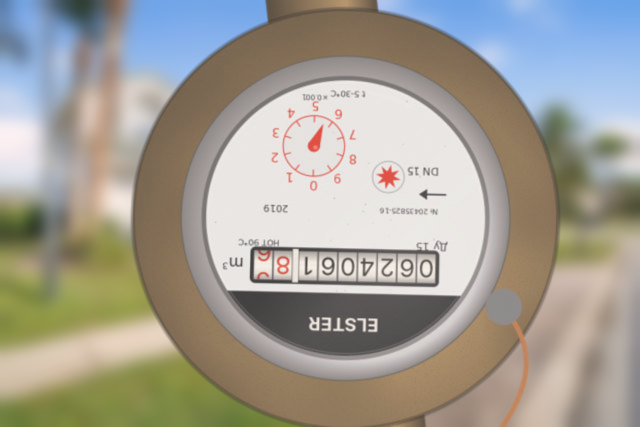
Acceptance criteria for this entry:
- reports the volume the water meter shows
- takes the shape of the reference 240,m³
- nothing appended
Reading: 624061.855,m³
